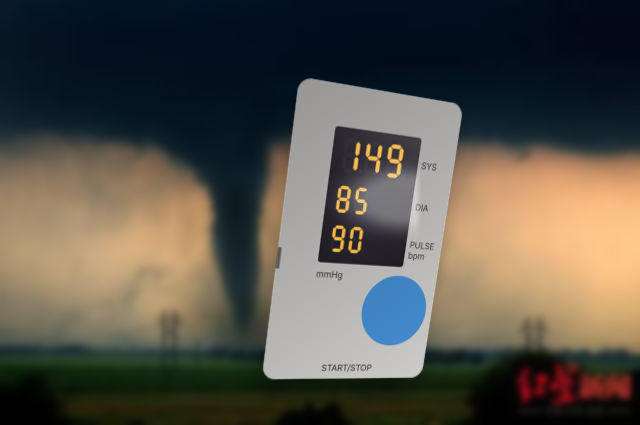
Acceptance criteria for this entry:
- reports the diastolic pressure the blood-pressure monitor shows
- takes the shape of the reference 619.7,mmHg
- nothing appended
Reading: 85,mmHg
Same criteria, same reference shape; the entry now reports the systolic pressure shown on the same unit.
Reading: 149,mmHg
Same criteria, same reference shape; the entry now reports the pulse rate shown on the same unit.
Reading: 90,bpm
